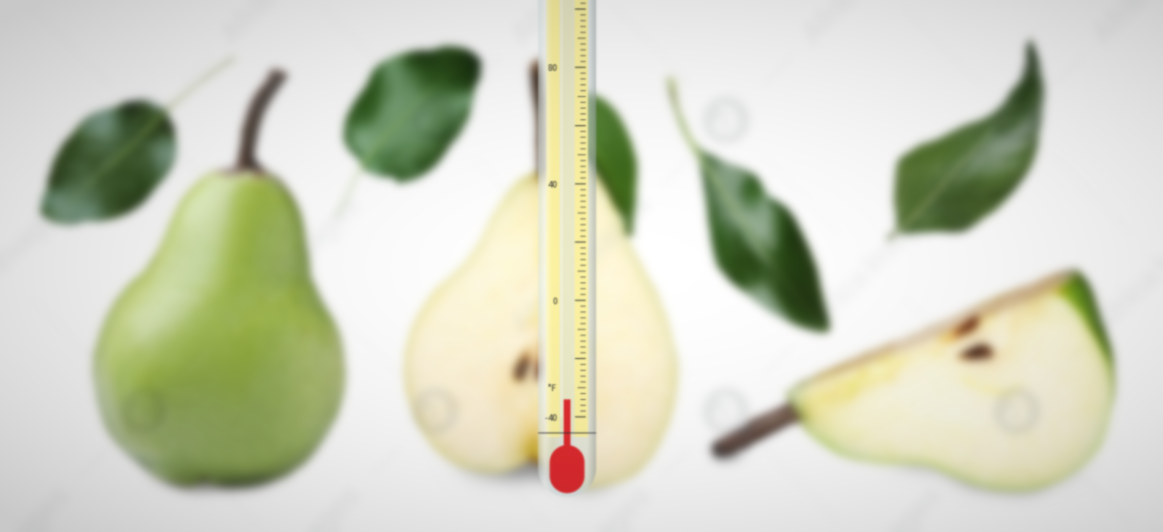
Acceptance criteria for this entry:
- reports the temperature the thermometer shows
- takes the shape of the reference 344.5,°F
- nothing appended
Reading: -34,°F
